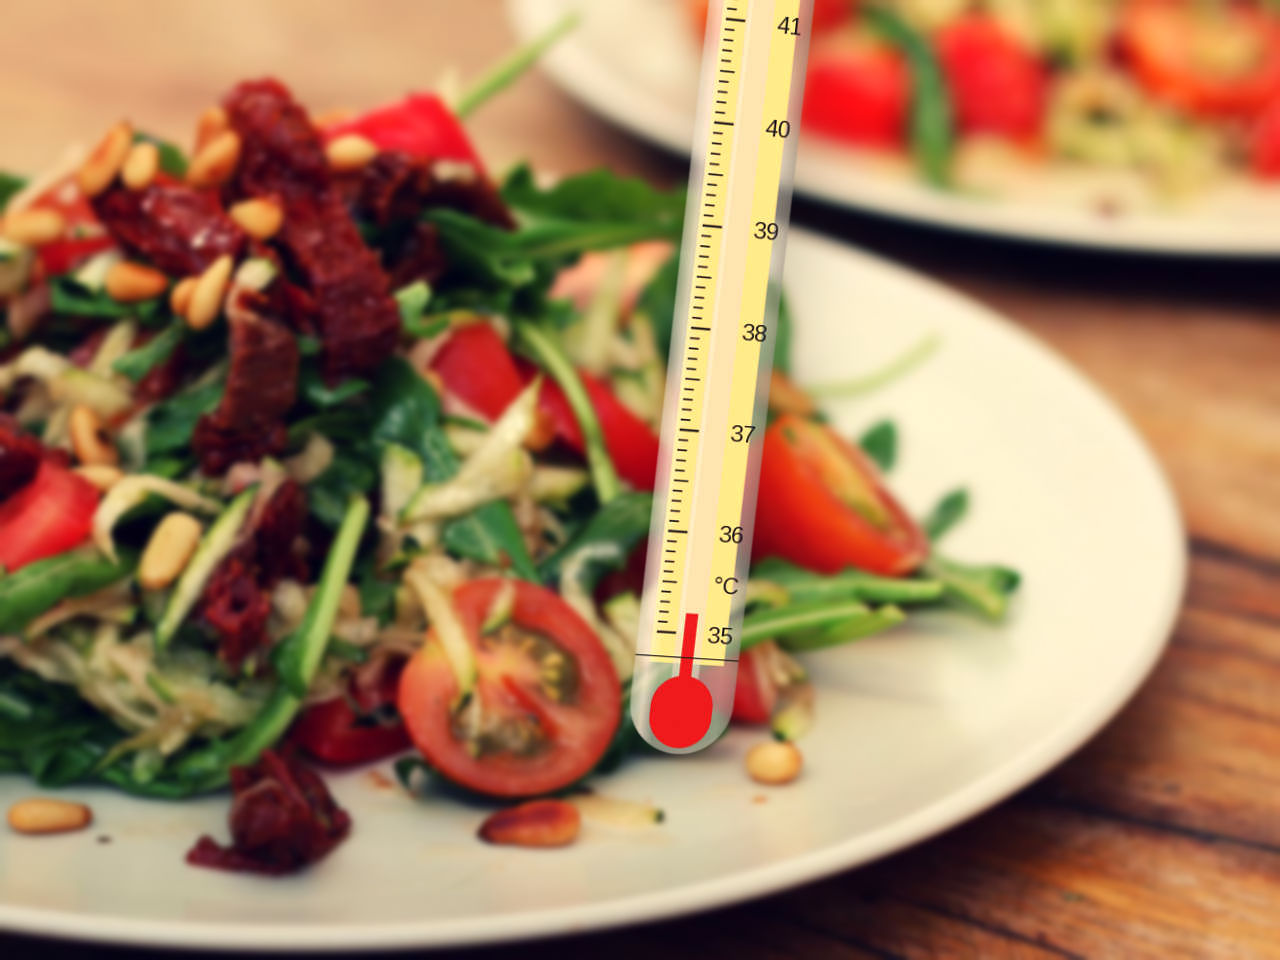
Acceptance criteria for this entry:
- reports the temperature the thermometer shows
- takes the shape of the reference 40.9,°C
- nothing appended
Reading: 35.2,°C
